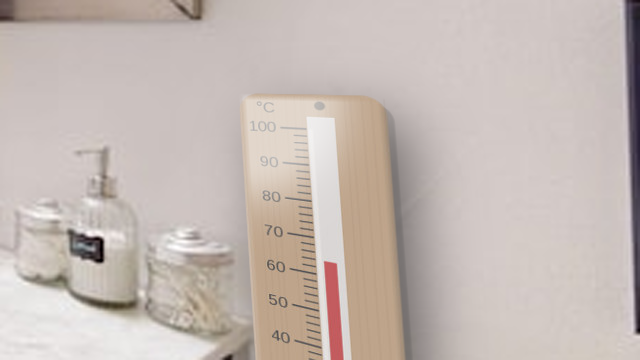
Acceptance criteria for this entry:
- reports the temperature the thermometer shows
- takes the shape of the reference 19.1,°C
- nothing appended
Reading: 64,°C
